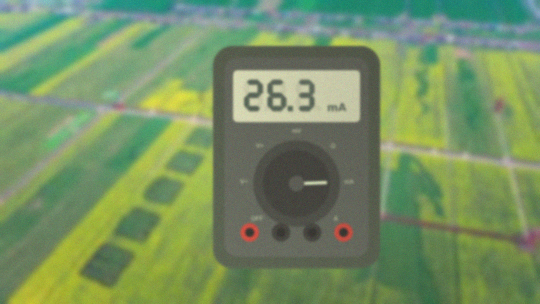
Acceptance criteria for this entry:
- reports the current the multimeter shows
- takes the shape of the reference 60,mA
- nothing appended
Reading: 26.3,mA
